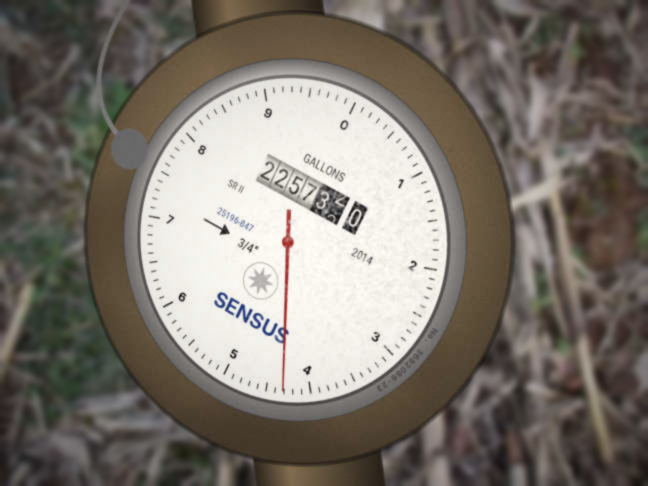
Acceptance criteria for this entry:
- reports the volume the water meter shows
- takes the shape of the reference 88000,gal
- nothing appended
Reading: 2257324.3,gal
